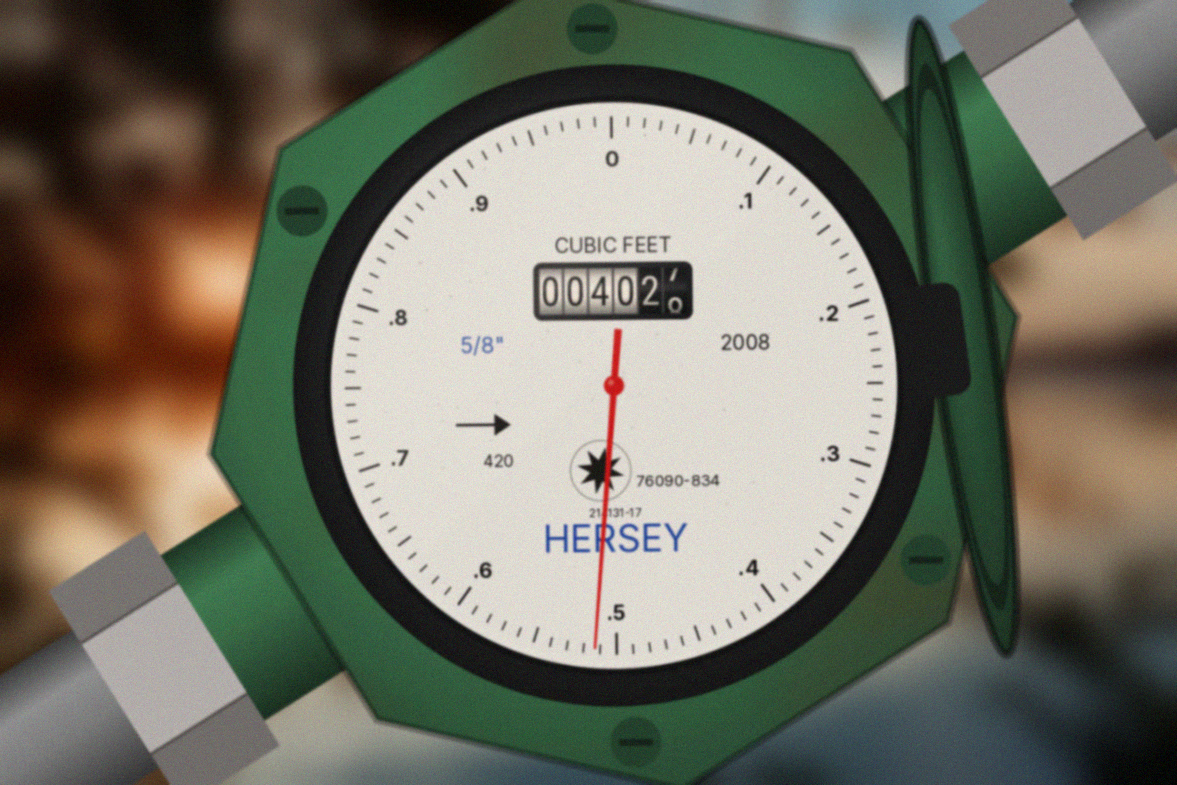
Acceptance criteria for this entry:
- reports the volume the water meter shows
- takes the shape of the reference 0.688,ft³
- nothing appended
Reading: 4027.51,ft³
